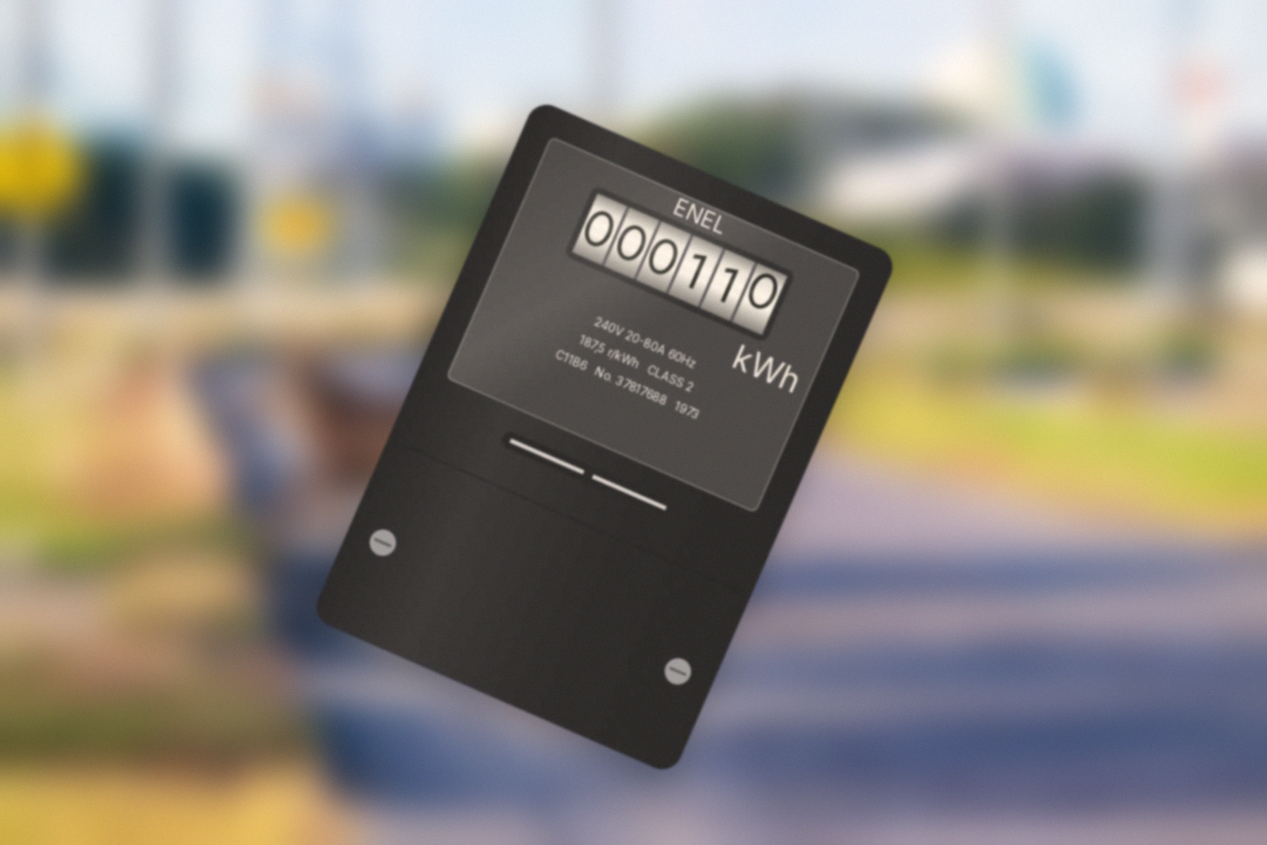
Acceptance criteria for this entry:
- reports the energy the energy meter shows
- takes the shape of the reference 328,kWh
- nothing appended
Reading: 110,kWh
